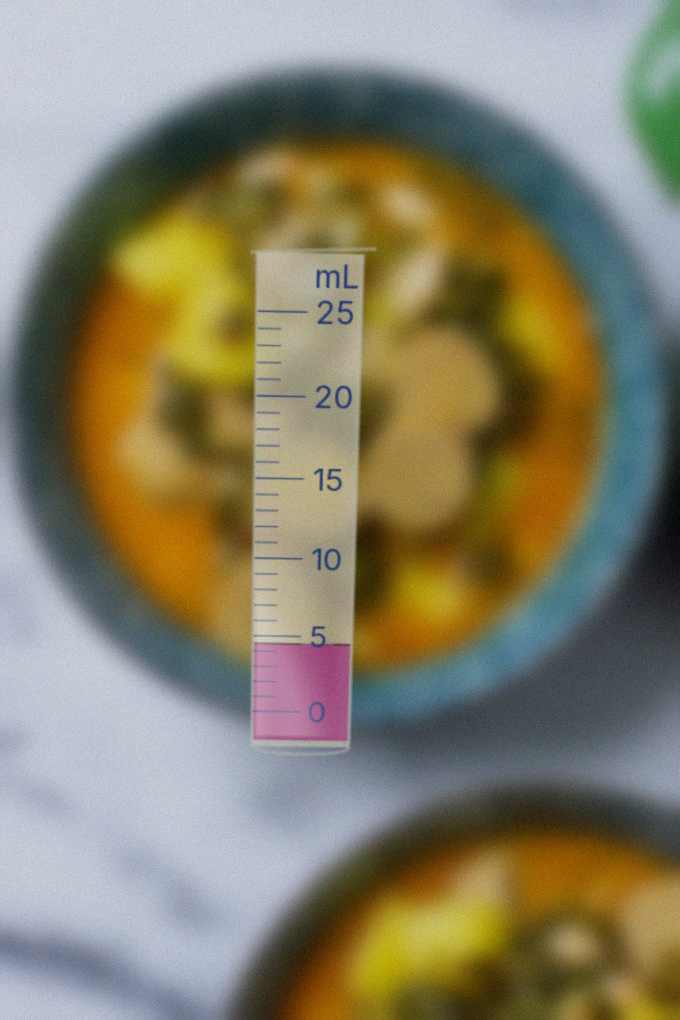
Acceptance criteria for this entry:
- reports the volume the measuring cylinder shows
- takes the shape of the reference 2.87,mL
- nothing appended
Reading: 4.5,mL
